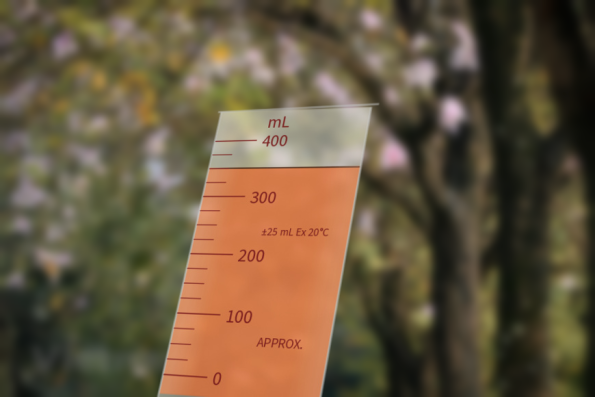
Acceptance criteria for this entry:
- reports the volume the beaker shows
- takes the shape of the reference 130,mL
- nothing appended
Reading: 350,mL
